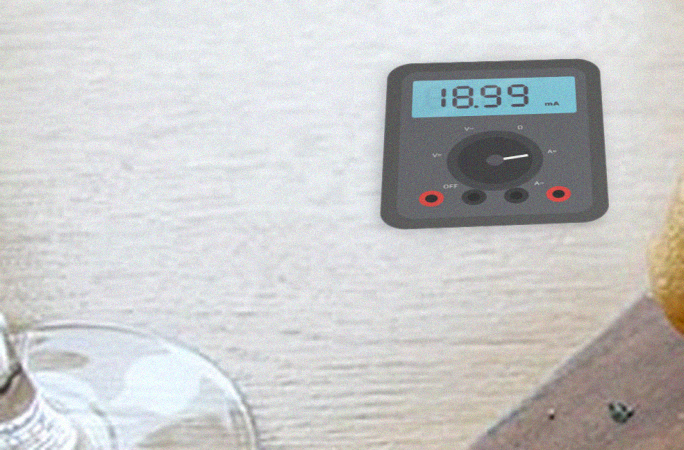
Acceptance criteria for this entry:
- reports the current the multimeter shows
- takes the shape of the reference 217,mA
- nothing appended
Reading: 18.99,mA
